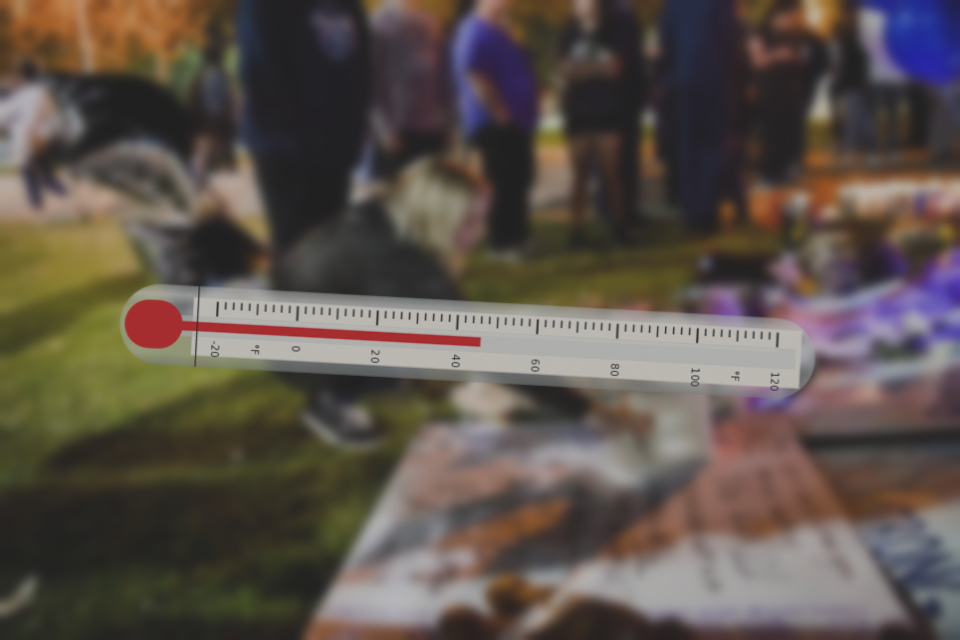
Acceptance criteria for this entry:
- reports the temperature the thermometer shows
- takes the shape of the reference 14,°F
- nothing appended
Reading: 46,°F
